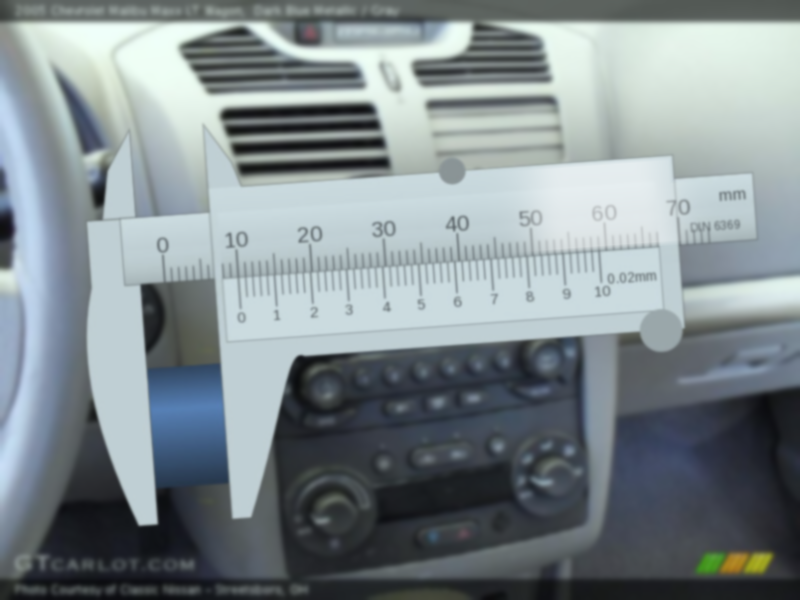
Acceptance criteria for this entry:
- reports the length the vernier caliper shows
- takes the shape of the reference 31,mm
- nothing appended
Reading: 10.0,mm
